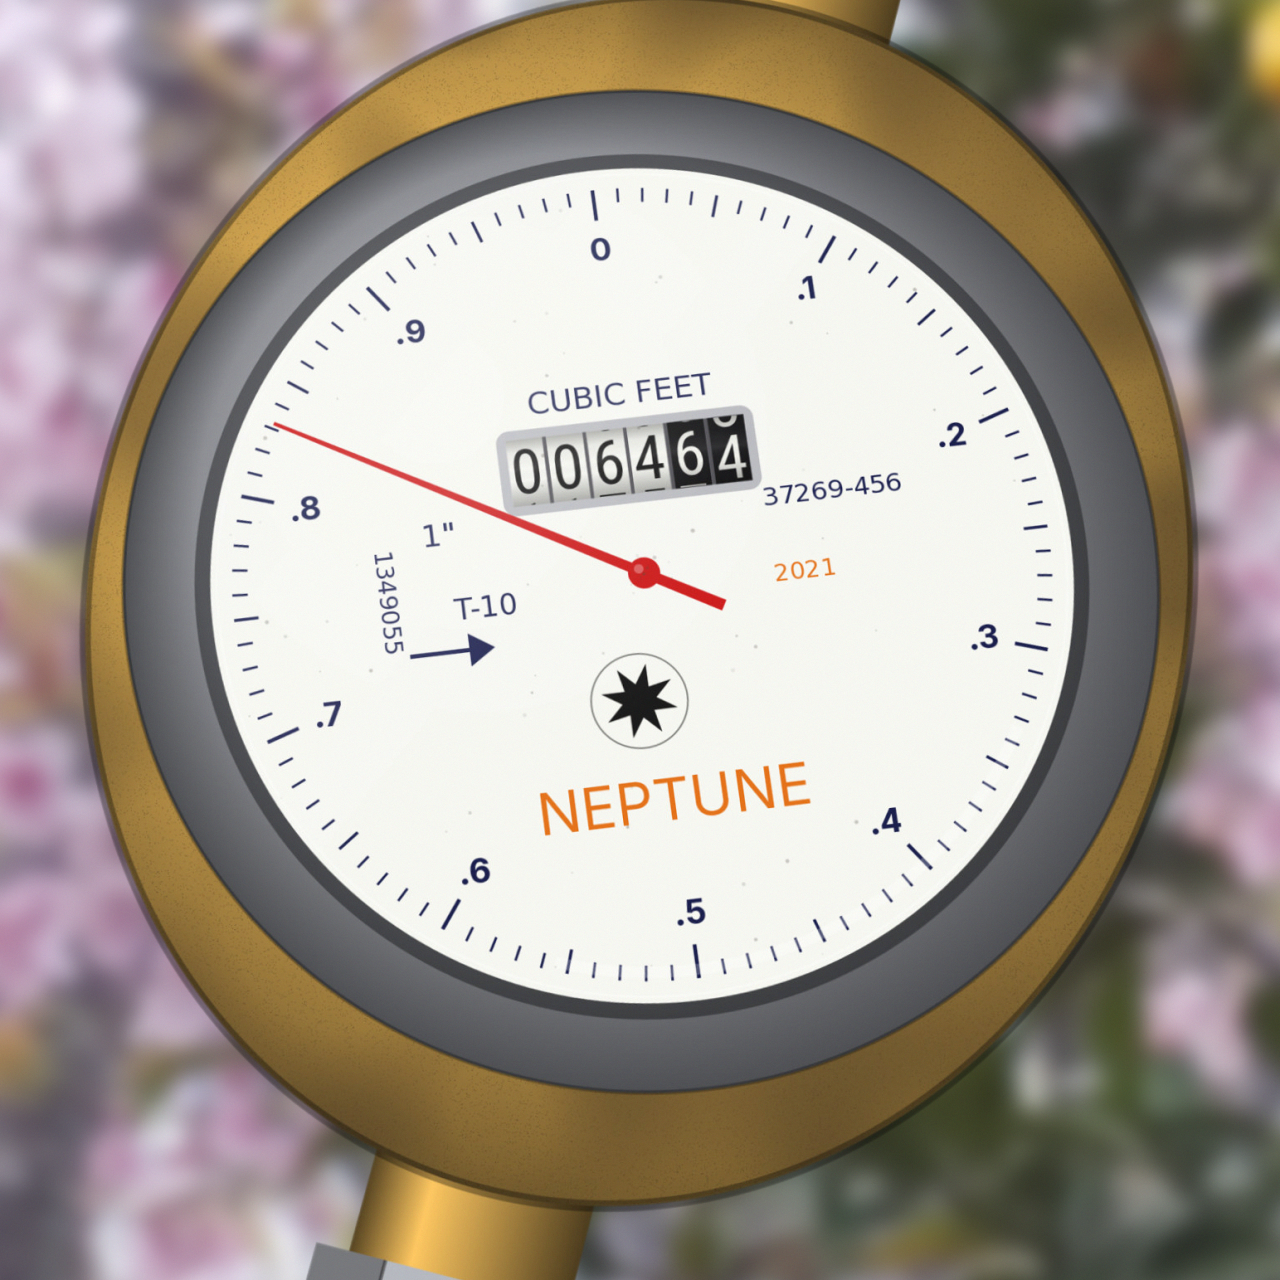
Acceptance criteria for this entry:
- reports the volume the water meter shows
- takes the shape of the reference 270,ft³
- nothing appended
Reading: 6463.83,ft³
